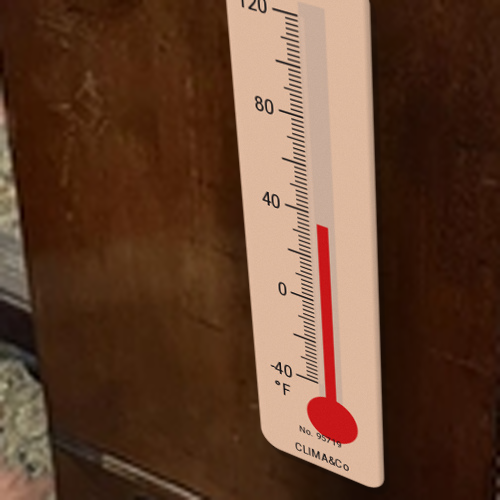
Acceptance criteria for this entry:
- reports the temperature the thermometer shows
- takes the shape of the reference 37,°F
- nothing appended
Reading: 36,°F
